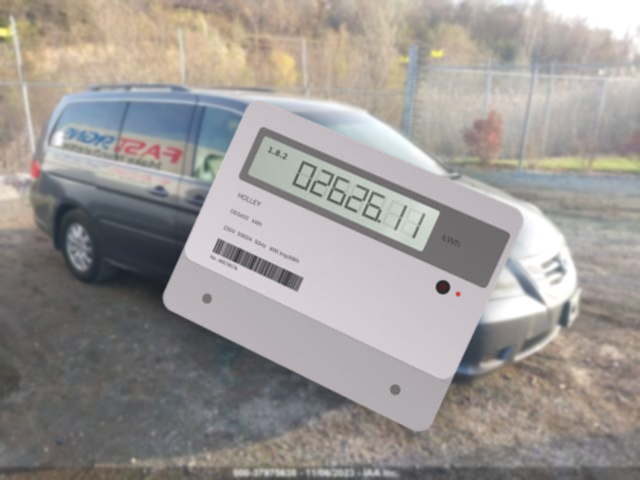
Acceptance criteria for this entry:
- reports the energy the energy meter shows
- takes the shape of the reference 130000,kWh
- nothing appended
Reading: 2626.11,kWh
